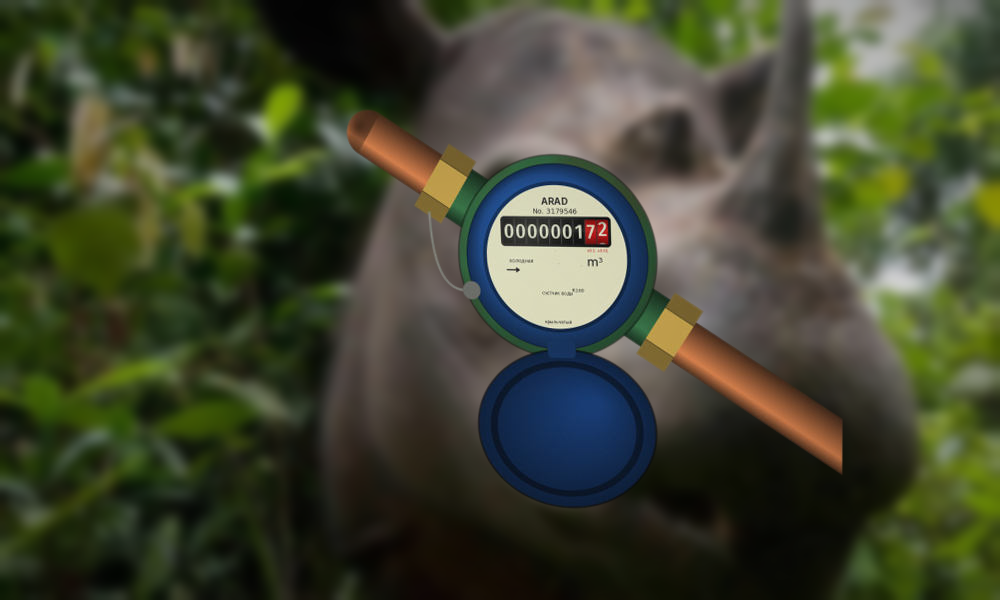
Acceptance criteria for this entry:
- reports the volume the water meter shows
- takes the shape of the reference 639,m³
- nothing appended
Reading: 1.72,m³
